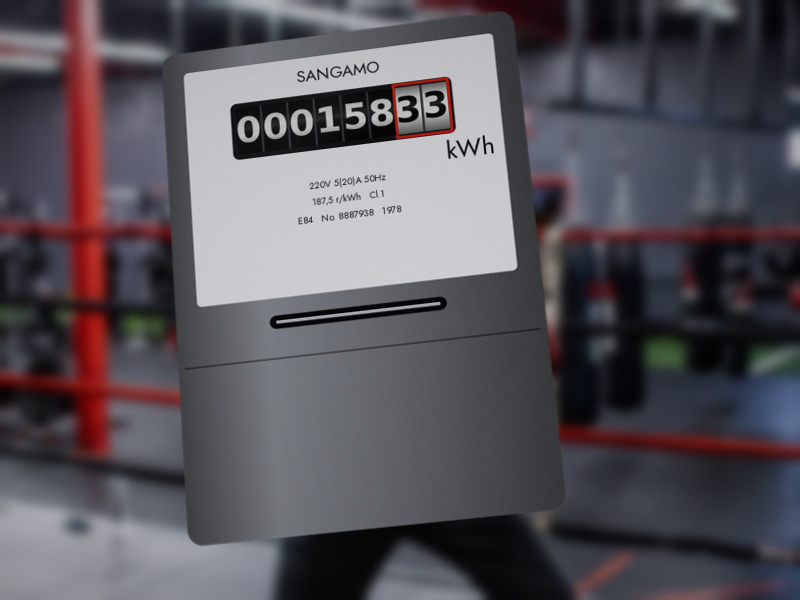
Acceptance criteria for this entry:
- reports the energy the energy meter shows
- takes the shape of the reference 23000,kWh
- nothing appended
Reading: 158.33,kWh
